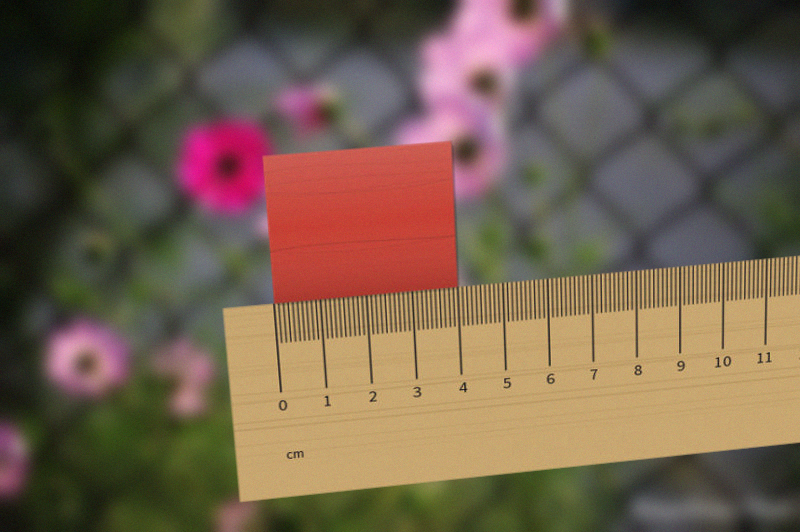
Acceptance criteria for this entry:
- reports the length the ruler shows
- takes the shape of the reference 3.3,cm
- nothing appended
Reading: 4,cm
